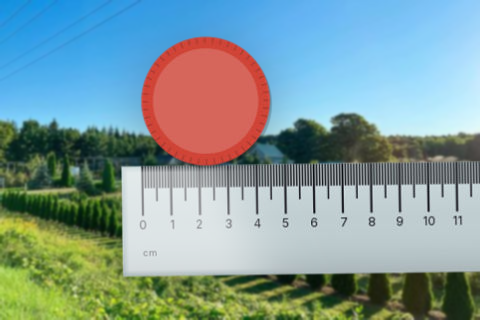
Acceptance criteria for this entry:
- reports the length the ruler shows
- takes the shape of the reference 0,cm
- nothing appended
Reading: 4.5,cm
